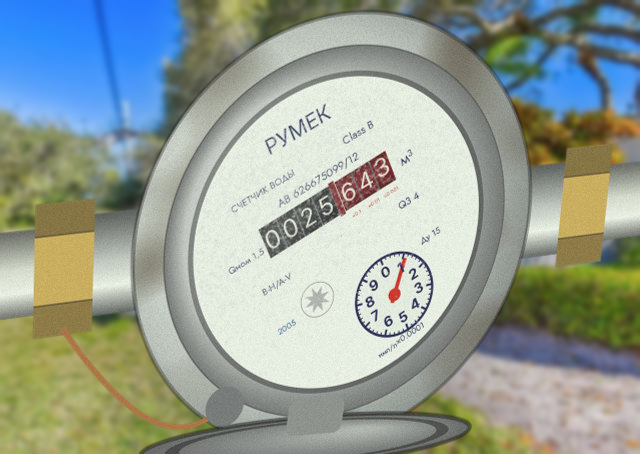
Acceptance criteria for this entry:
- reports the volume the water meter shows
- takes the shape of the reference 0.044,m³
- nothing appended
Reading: 25.6431,m³
